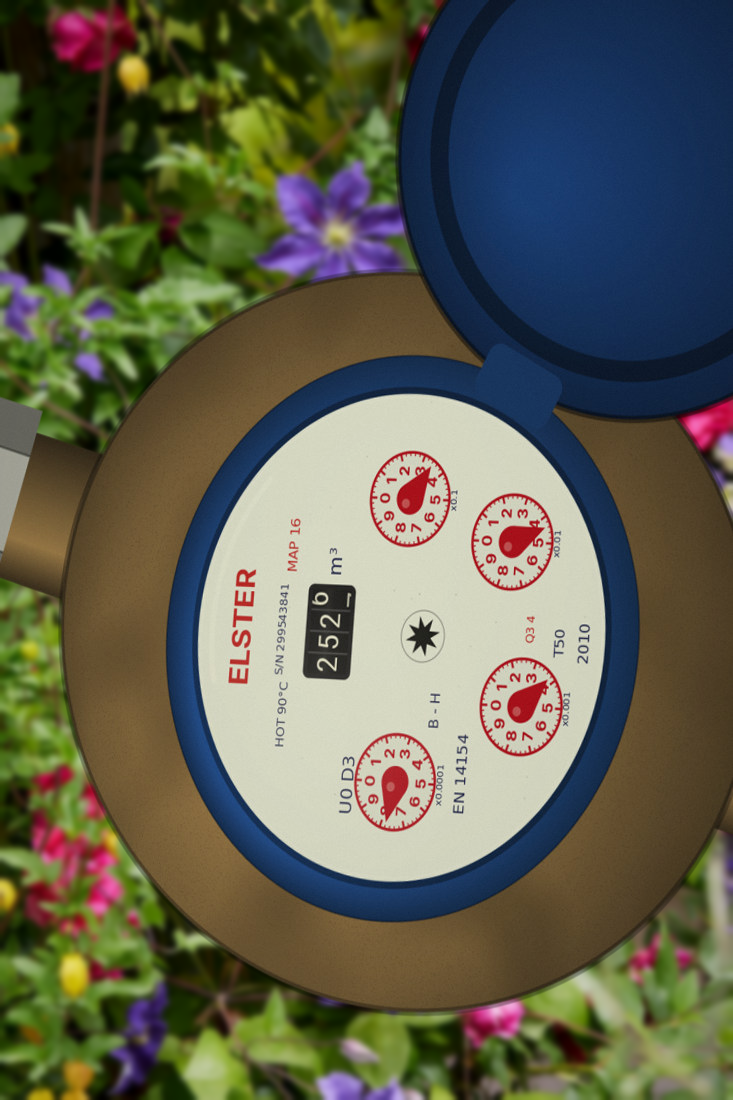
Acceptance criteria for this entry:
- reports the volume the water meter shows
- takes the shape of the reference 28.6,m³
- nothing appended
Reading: 2526.3437,m³
